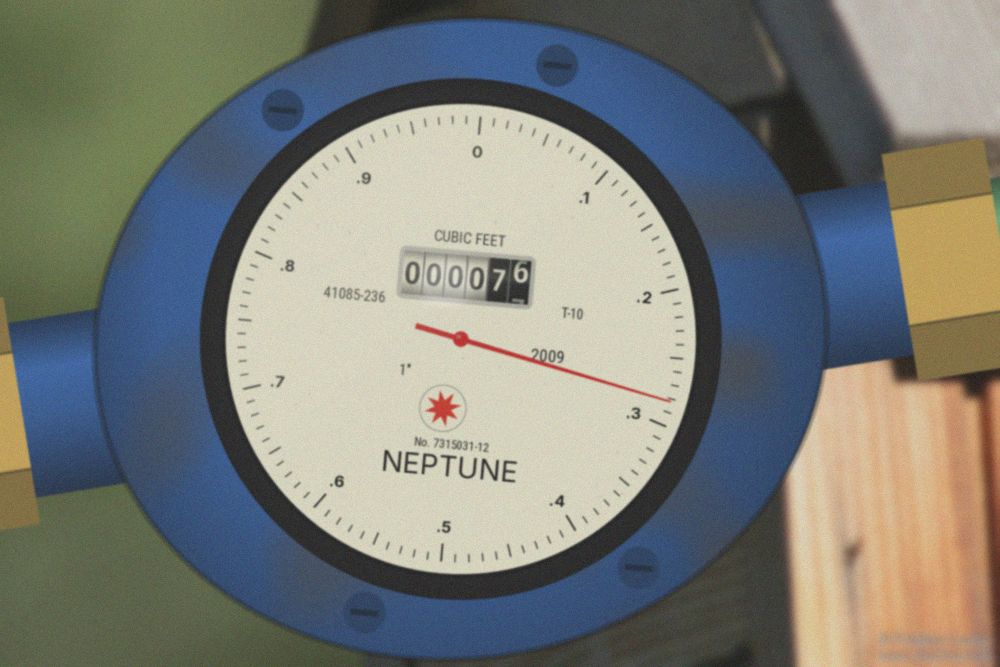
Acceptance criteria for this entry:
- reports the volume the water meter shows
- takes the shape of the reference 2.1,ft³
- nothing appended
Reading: 76.28,ft³
